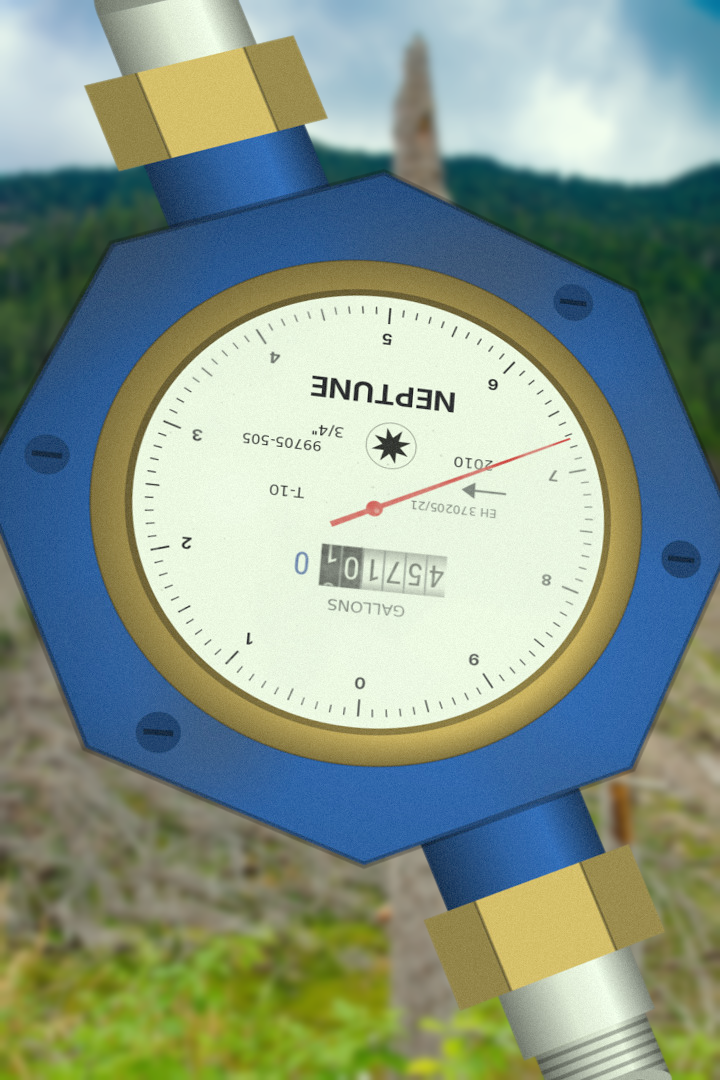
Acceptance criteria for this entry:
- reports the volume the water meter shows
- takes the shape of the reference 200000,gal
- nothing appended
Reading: 4571006.7,gal
